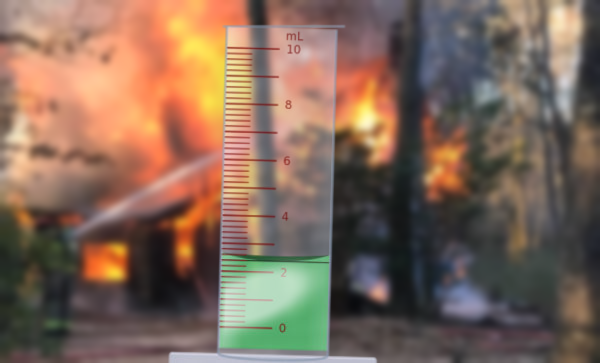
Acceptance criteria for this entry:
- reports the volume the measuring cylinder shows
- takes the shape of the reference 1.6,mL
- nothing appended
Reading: 2.4,mL
